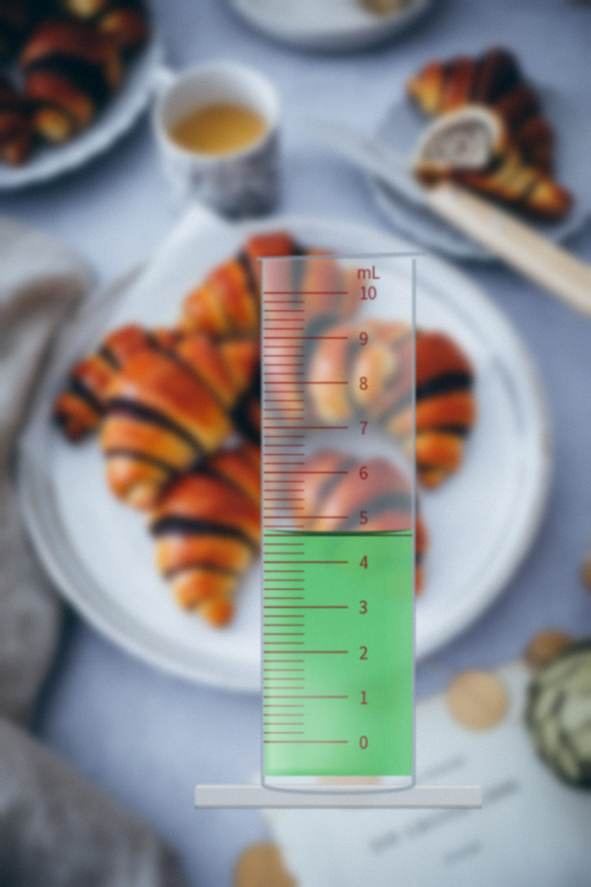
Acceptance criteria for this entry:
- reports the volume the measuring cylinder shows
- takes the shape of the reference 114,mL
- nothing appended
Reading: 4.6,mL
